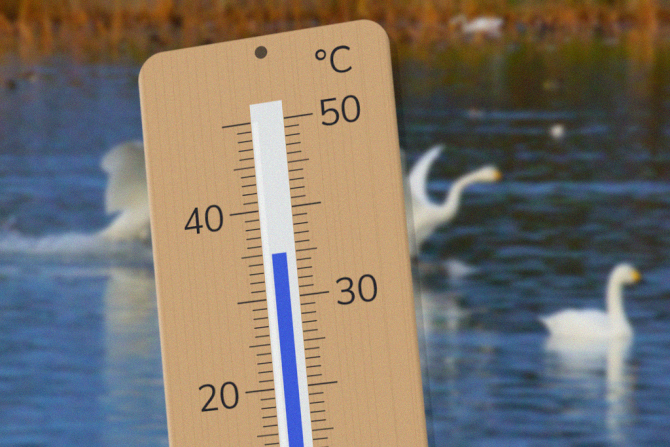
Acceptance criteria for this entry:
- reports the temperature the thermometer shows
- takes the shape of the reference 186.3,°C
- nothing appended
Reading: 35,°C
